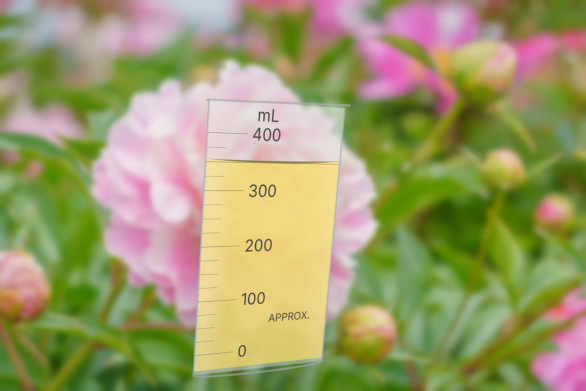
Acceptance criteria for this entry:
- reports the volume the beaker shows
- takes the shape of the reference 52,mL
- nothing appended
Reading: 350,mL
